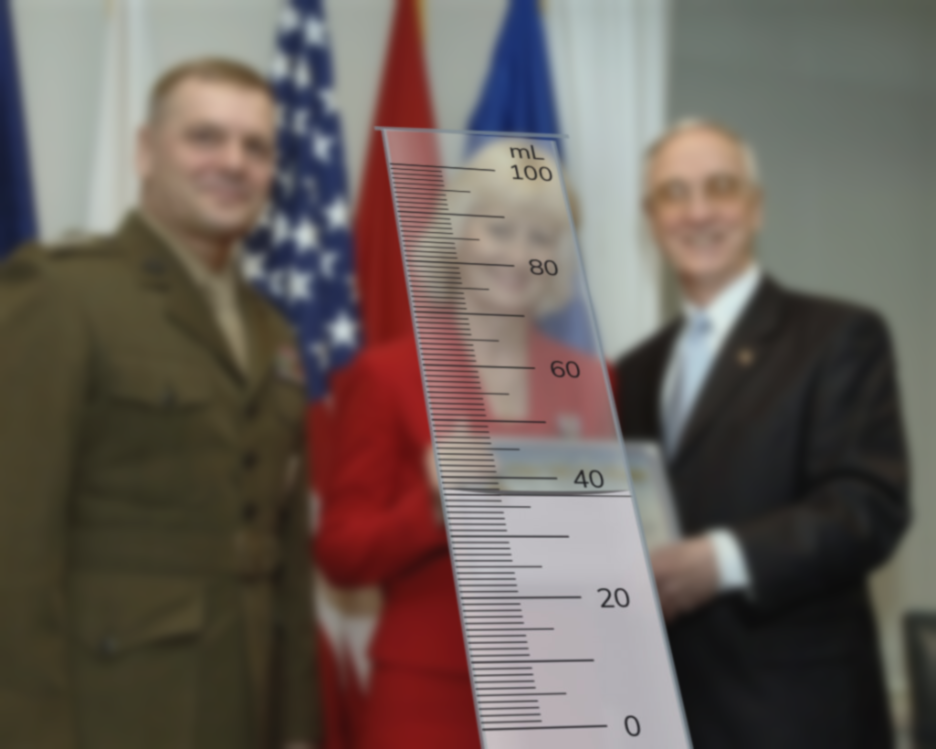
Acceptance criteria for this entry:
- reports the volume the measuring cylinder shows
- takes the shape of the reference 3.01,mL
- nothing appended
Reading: 37,mL
